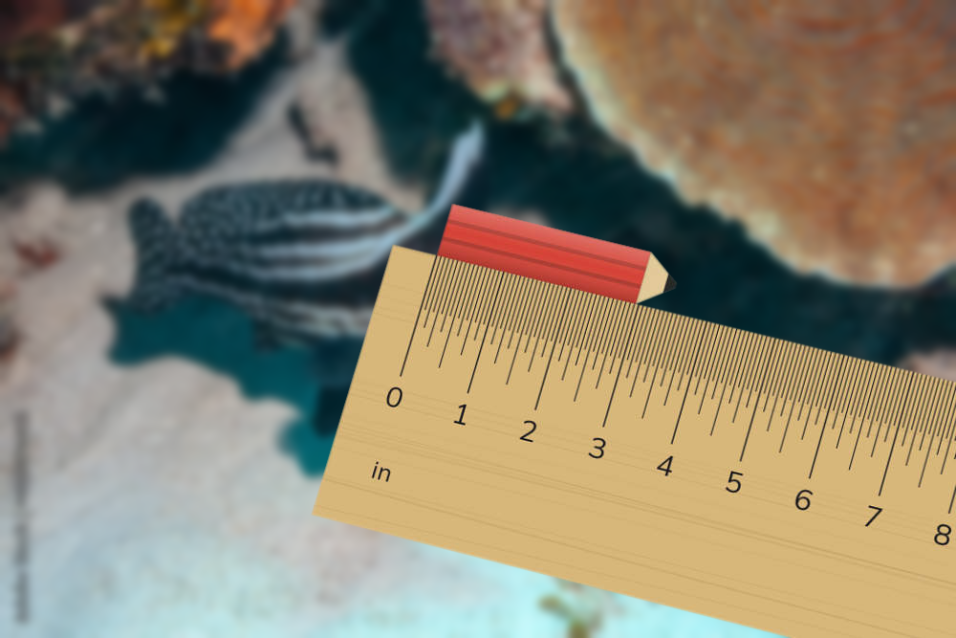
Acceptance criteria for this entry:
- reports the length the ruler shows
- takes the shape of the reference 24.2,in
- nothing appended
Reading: 3.4375,in
